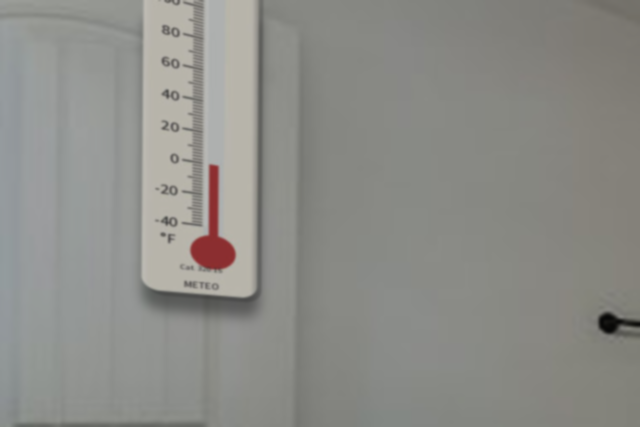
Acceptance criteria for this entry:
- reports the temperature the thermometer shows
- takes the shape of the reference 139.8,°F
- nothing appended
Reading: 0,°F
